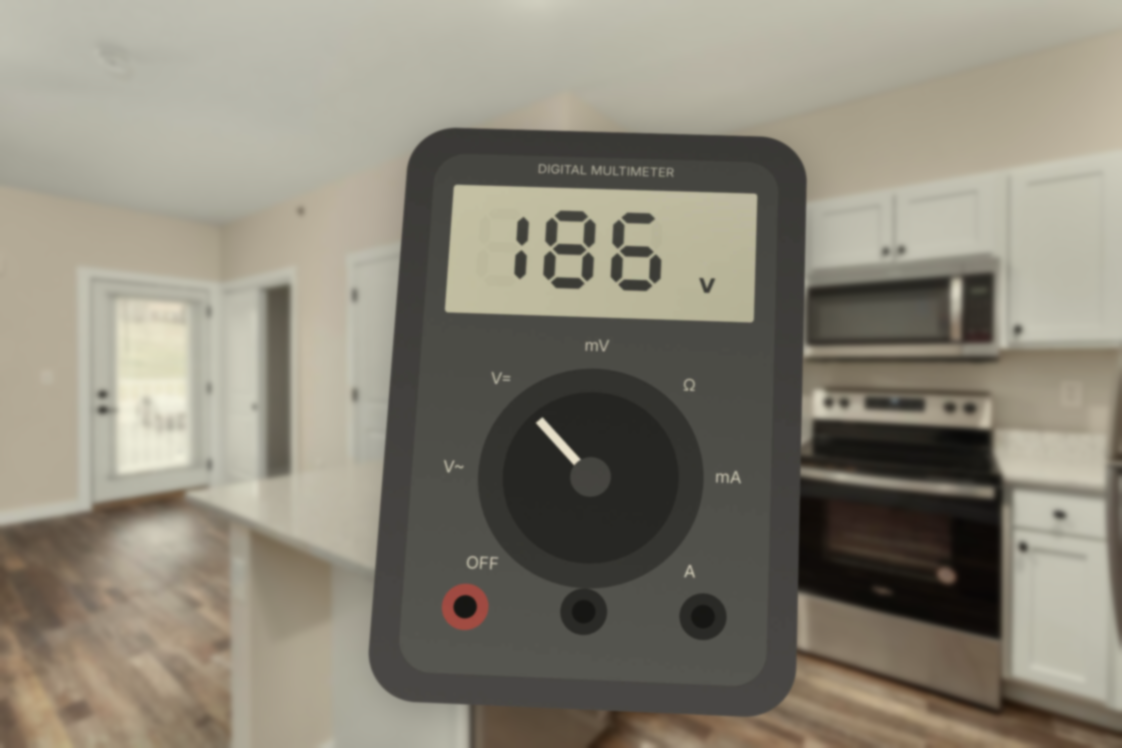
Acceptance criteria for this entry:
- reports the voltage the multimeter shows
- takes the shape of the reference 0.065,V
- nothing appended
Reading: 186,V
